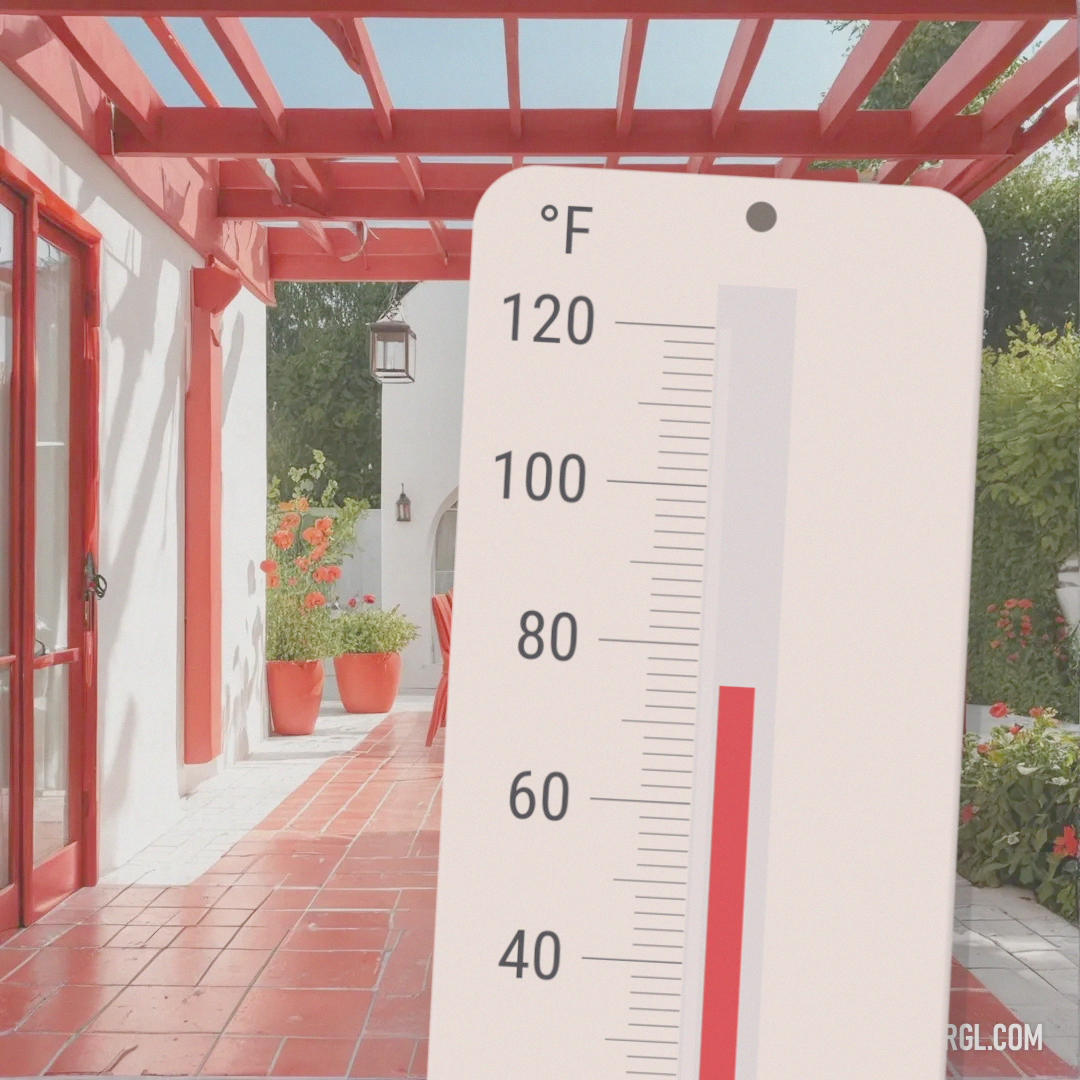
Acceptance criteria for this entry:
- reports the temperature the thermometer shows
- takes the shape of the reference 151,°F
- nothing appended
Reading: 75,°F
